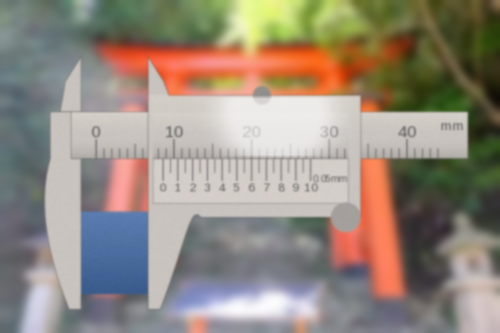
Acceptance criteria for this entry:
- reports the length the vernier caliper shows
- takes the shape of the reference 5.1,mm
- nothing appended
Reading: 8.6,mm
